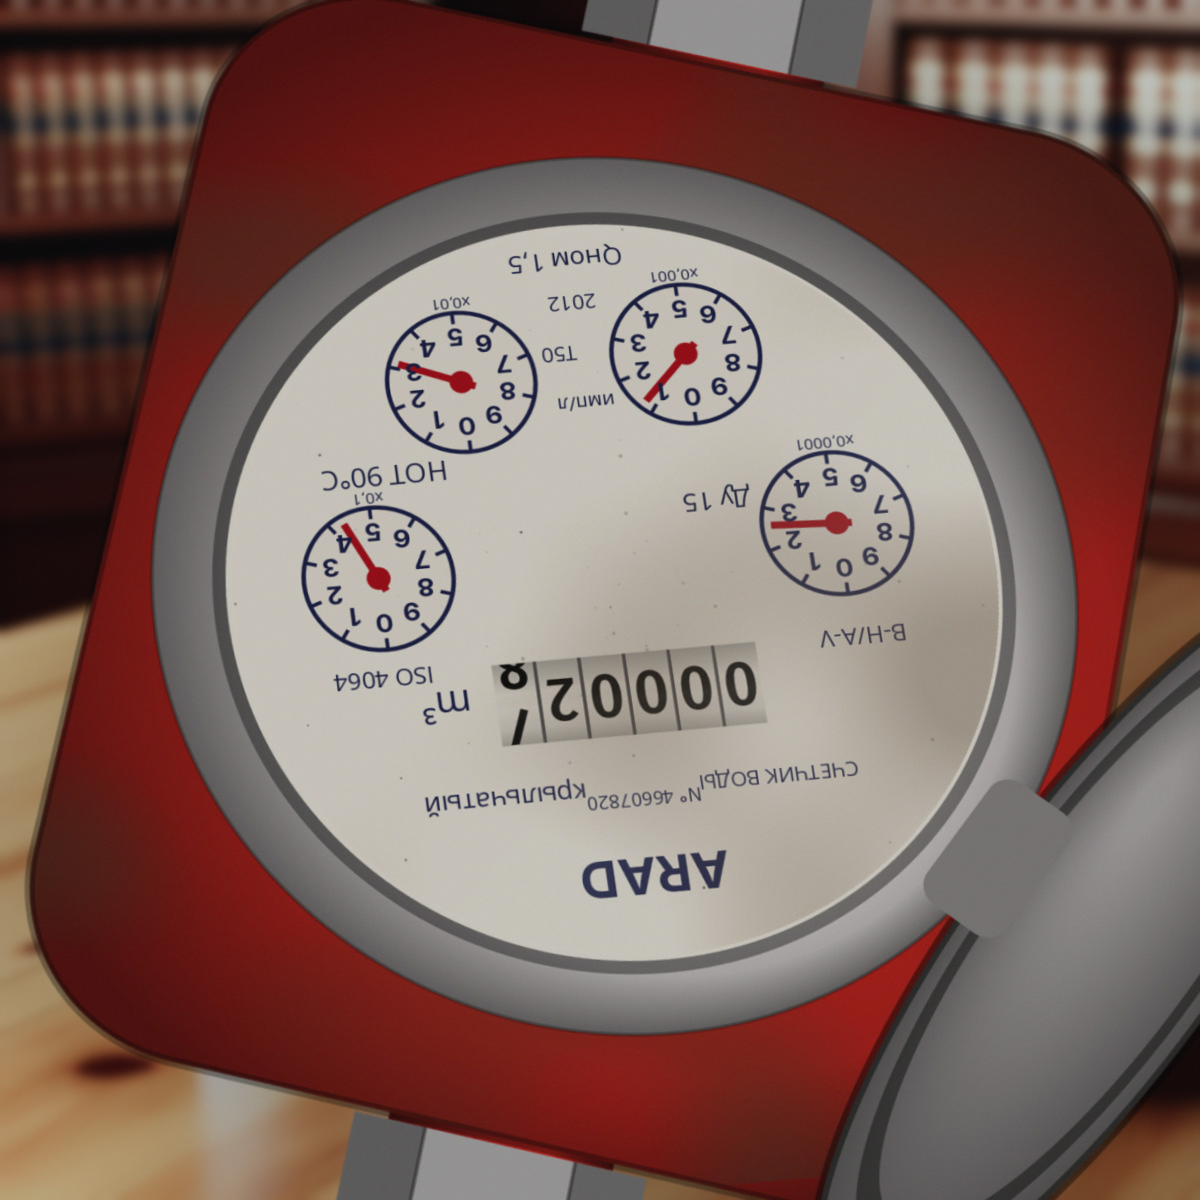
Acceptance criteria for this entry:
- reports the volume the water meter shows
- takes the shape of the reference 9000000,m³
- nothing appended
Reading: 27.4312,m³
